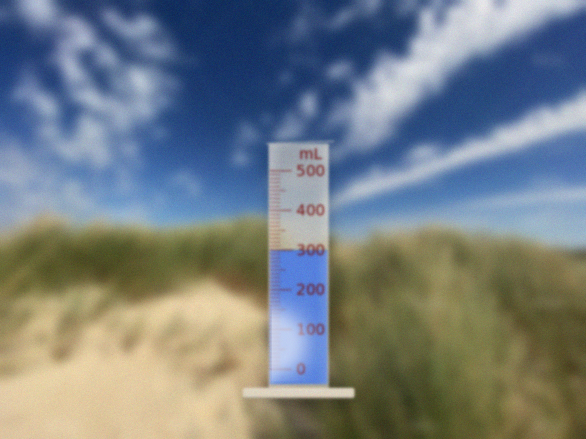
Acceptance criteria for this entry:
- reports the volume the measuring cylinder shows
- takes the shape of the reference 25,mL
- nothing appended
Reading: 300,mL
